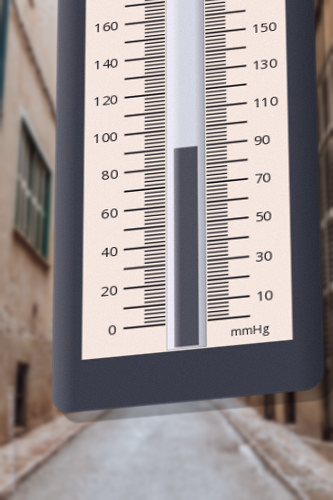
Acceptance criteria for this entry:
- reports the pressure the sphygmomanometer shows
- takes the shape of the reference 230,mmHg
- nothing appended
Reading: 90,mmHg
